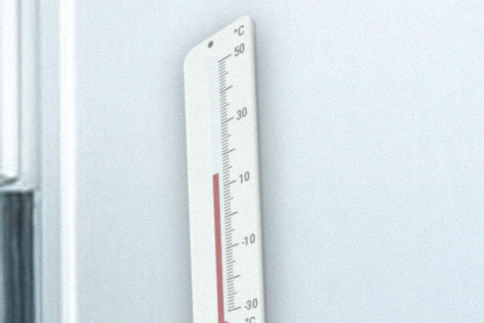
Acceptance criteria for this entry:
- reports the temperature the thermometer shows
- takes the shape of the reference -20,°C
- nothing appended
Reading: 15,°C
